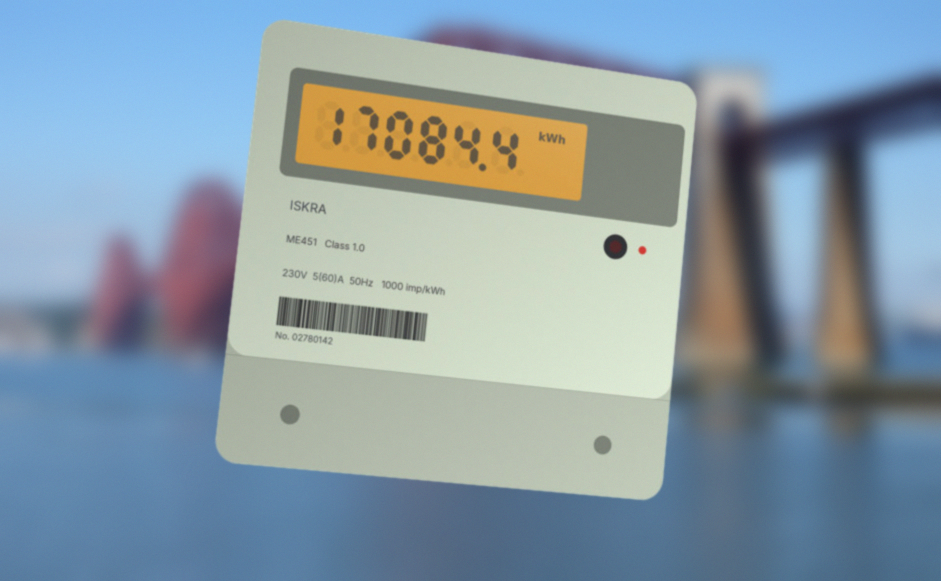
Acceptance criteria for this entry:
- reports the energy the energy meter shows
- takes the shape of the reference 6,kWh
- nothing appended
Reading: 17084.4,kWh
